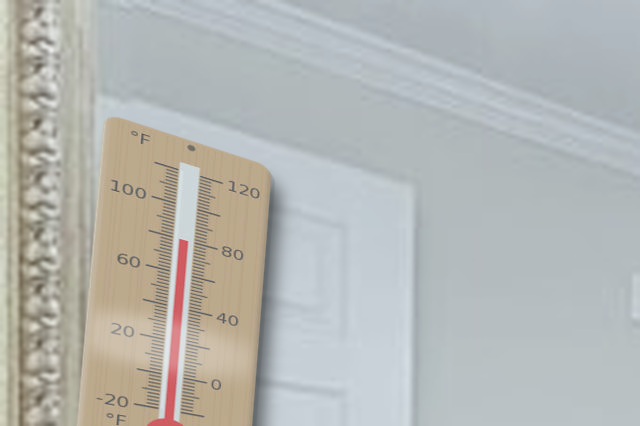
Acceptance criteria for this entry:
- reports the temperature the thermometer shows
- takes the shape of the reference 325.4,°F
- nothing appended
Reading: 80,°F
